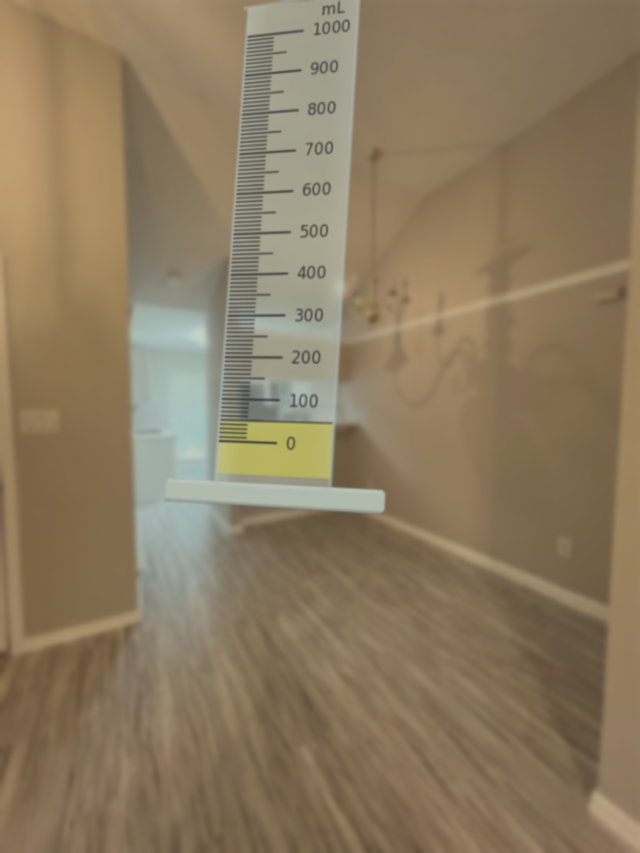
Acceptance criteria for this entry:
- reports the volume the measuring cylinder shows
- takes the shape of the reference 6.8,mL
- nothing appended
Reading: 50,mL
